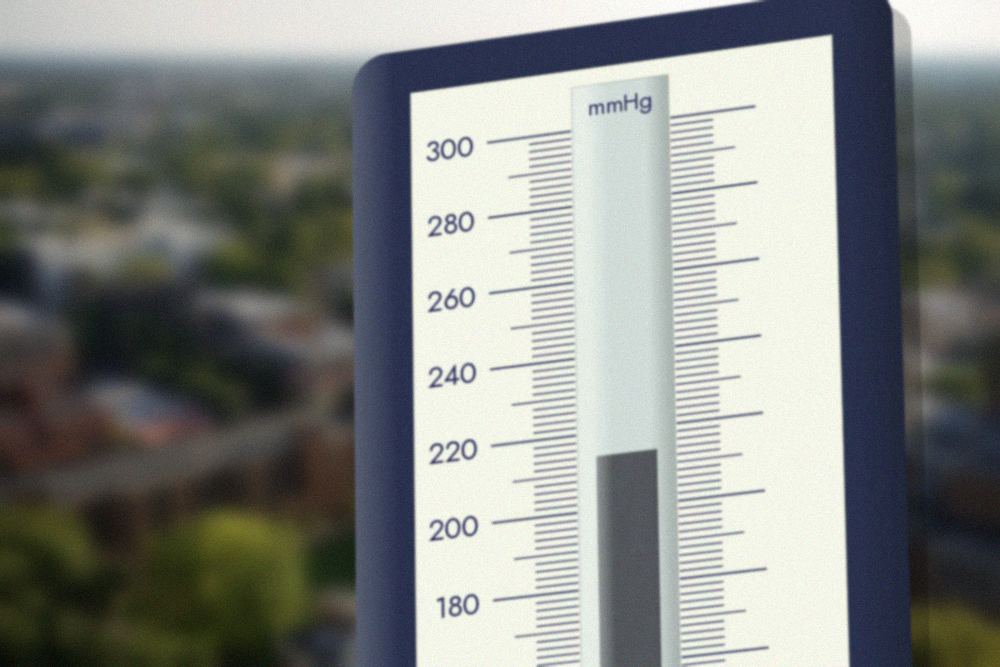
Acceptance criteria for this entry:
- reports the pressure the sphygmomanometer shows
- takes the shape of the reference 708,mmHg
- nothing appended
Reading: 214,mmHg
